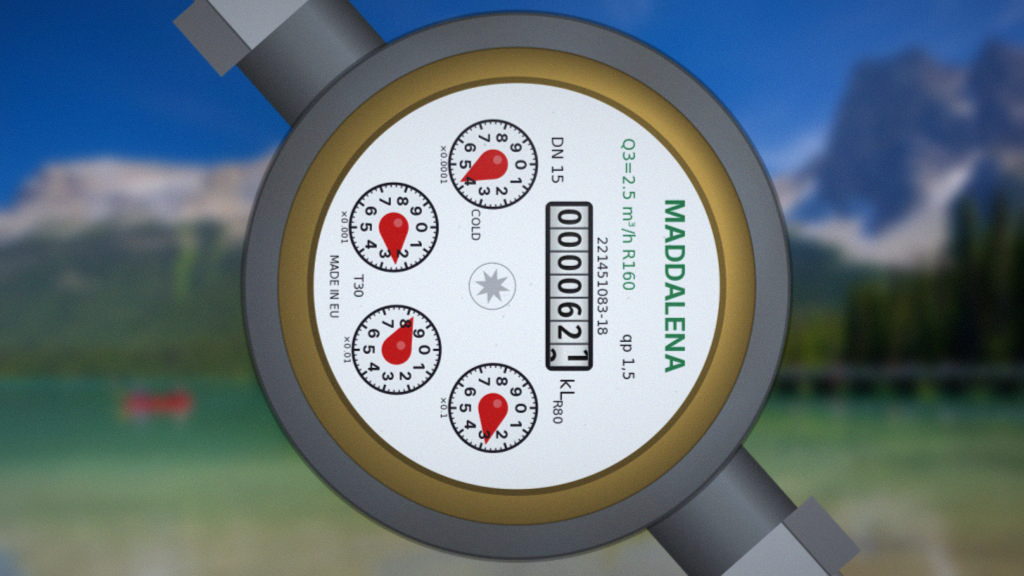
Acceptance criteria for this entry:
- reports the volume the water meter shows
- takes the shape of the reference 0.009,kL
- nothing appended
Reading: 621.2824,kL
